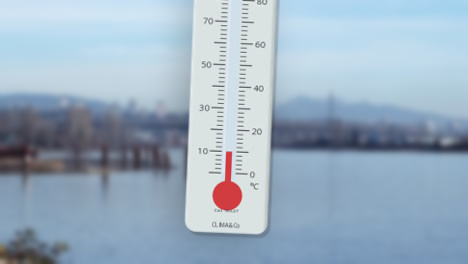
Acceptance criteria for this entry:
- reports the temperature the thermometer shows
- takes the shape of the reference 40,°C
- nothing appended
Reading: 10,°C
